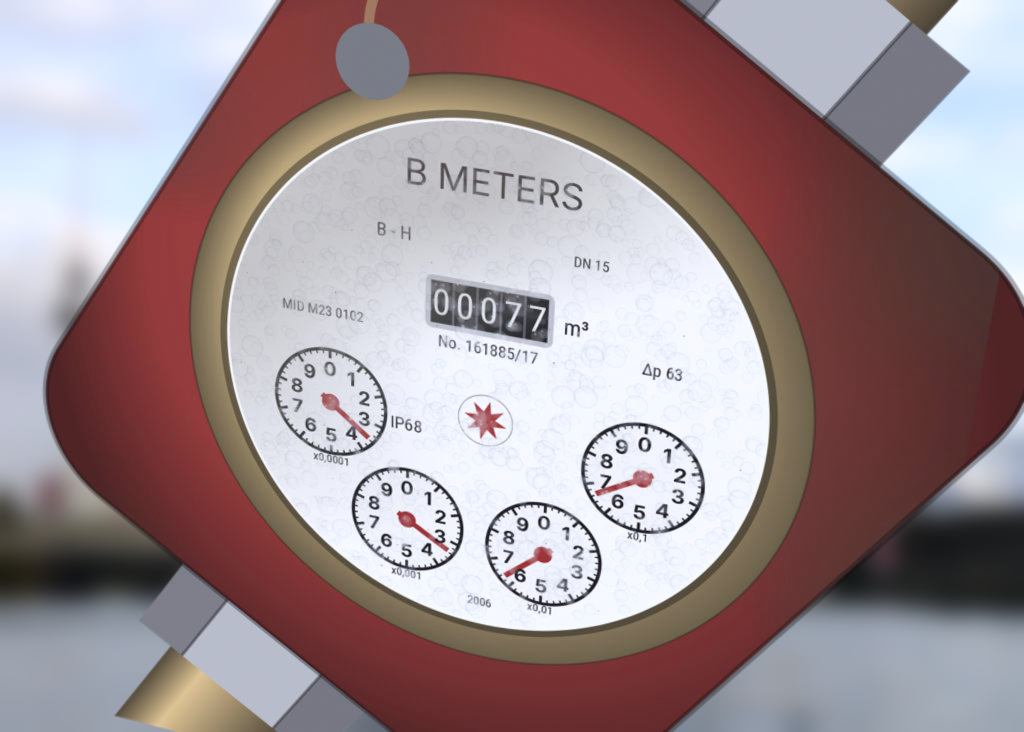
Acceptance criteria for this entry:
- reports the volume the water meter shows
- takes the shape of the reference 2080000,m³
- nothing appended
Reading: 77.6633,m³
